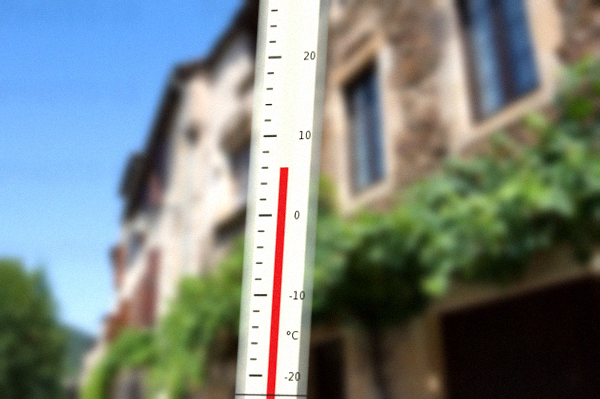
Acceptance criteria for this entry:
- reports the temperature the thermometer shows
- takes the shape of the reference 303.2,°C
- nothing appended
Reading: 6,°C
